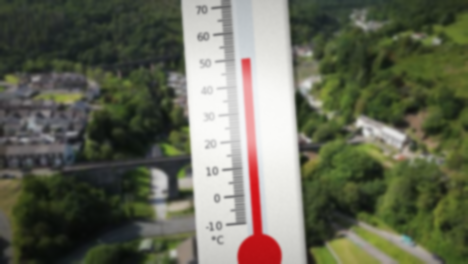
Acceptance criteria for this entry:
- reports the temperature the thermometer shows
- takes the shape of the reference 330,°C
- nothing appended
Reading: 50,°C
